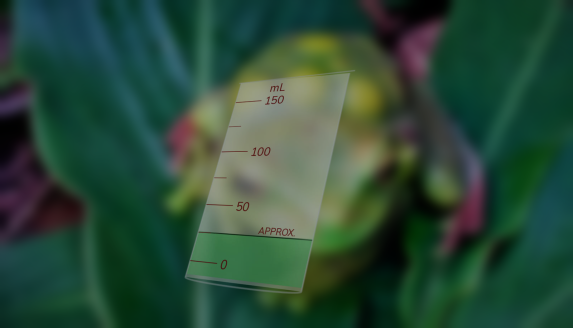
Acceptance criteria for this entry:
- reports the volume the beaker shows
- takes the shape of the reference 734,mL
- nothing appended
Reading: 25,mL
